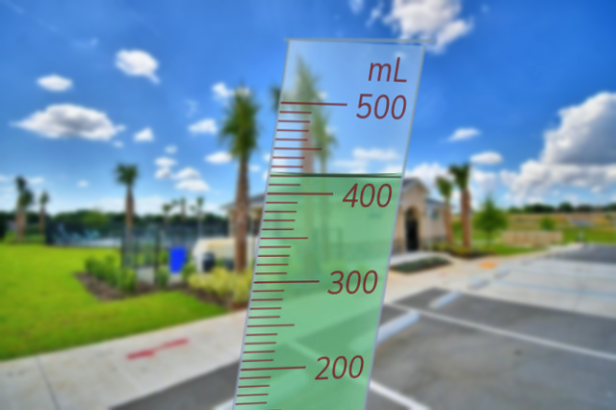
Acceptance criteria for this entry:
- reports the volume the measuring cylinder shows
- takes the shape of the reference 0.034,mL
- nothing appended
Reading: 420,mL
